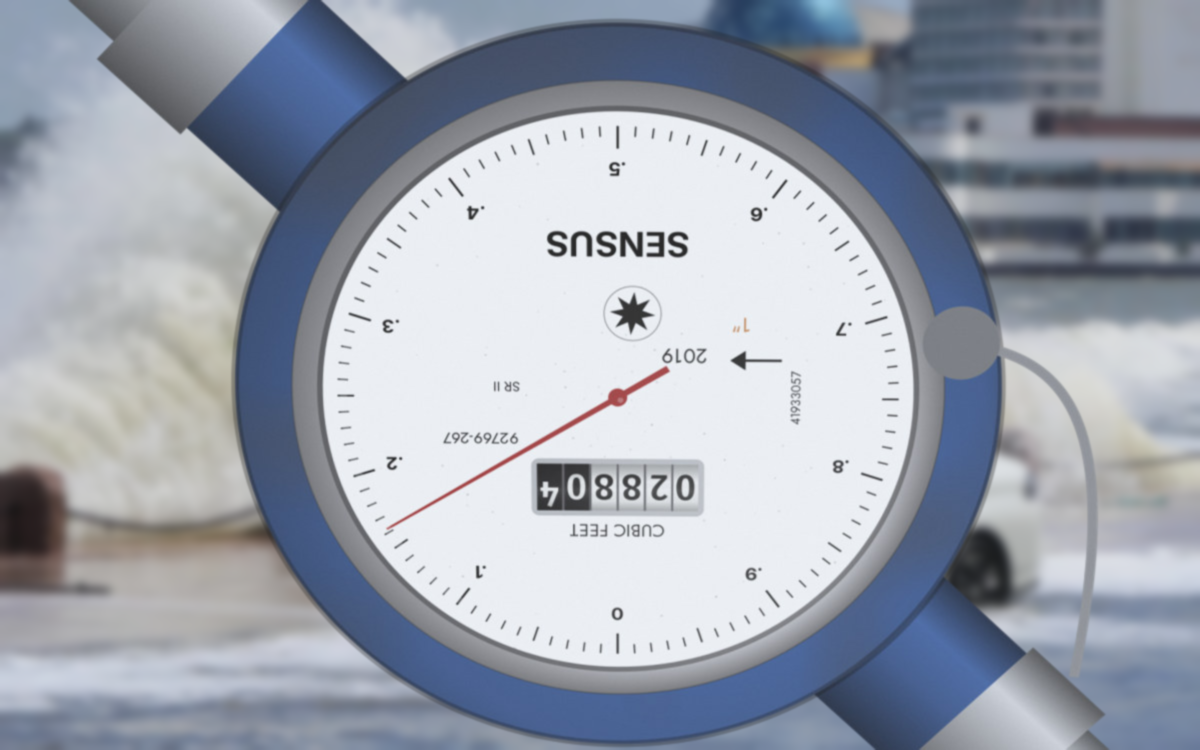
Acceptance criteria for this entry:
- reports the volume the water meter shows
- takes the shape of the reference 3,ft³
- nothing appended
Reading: 28804.16,ft³
